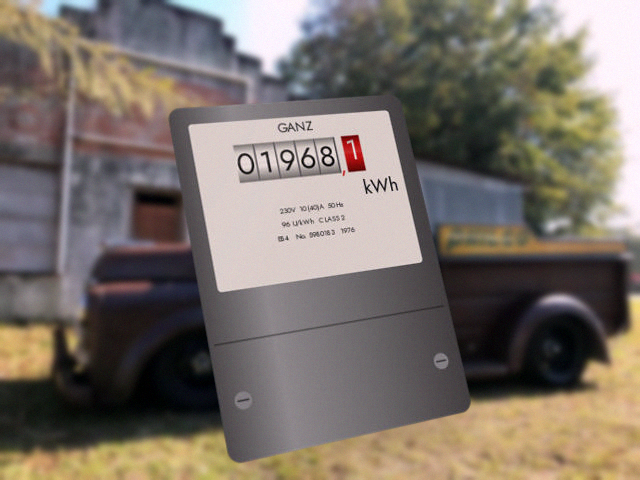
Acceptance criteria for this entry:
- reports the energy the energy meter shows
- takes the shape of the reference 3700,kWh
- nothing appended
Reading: 1968.1,kWh
